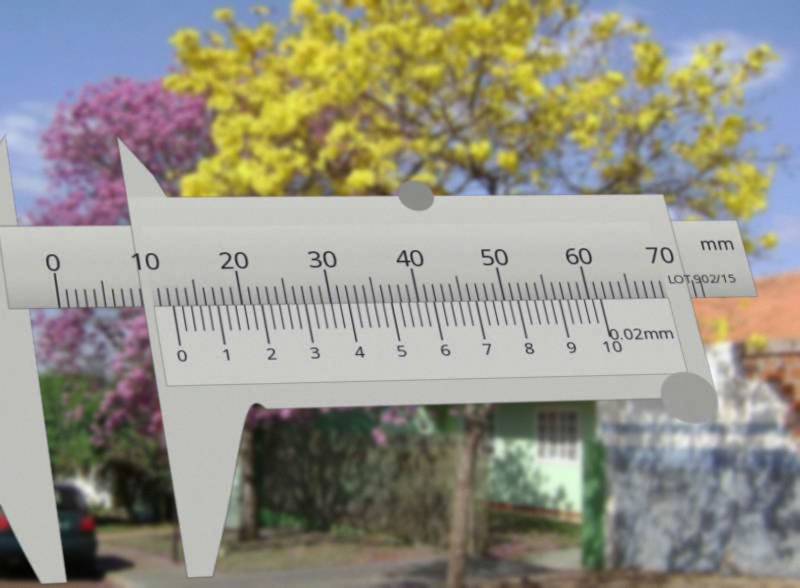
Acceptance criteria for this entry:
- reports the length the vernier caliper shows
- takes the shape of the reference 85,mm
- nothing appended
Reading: 12.4,mm
